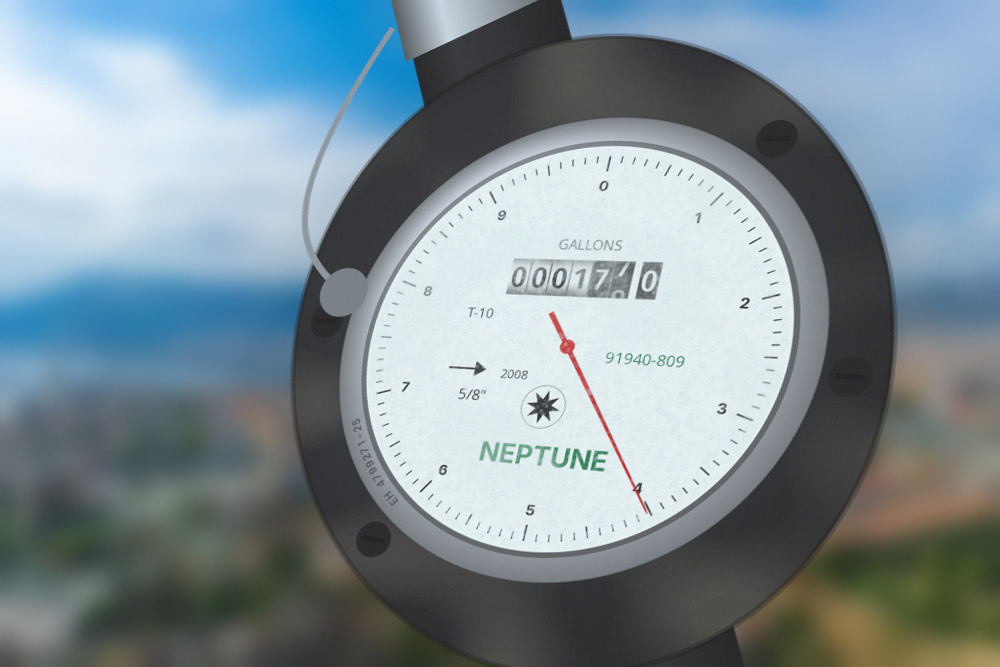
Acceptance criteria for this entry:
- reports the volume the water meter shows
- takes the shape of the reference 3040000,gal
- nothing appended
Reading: 1774.0,gal
